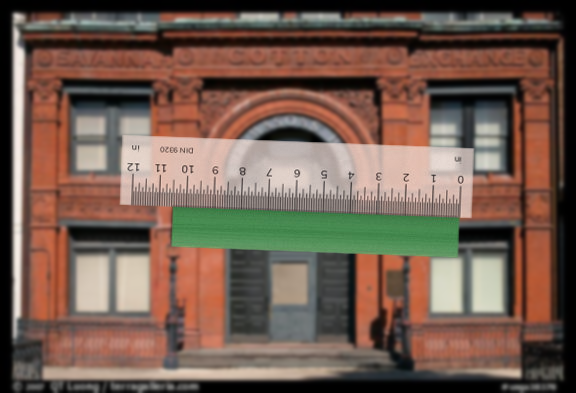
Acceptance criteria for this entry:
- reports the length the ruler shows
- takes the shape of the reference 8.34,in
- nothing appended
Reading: 10.5,in
